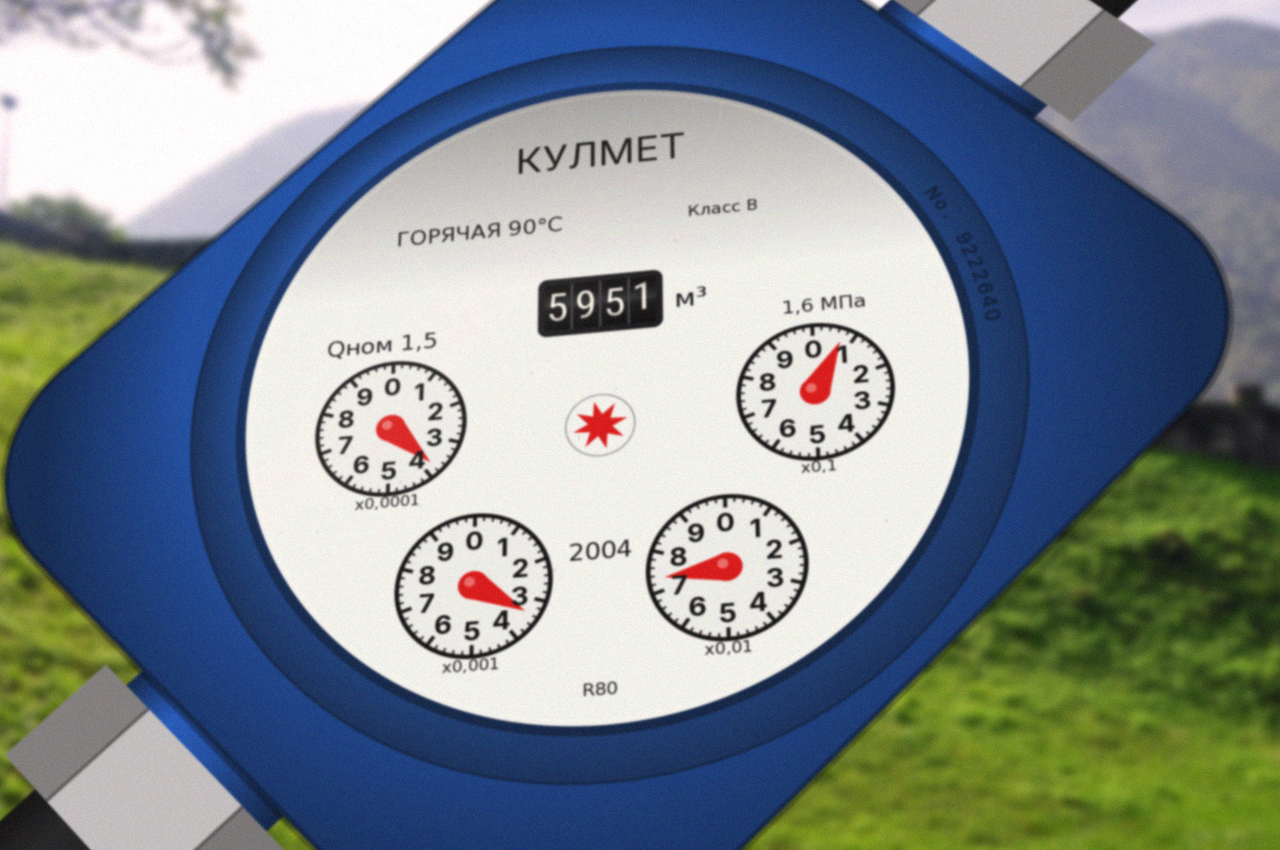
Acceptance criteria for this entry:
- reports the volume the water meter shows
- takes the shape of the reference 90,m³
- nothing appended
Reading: 5951.0733,m³
